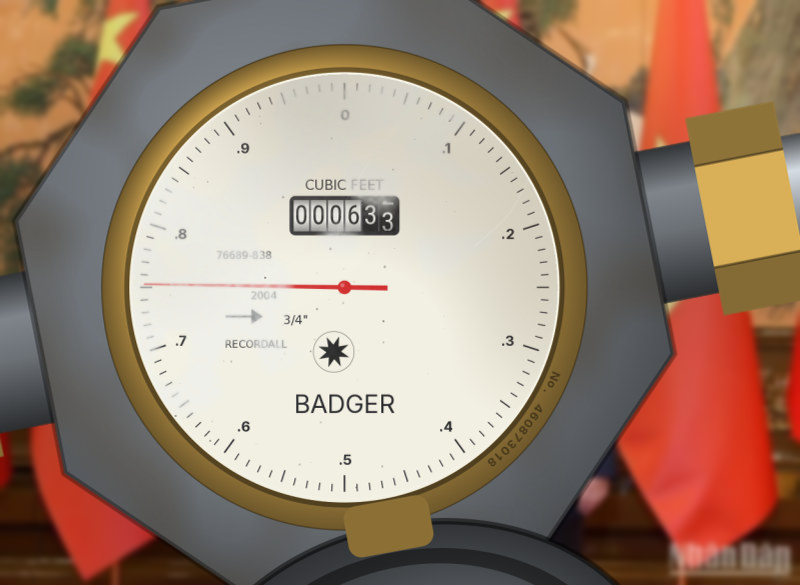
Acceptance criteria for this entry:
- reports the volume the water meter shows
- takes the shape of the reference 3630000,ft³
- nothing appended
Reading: 632.75,ft³
